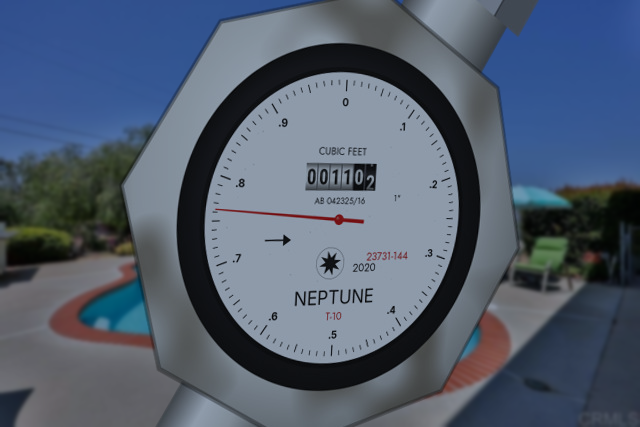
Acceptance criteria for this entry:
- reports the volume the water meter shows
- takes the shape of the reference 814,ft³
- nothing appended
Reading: 1101.76,ft³
